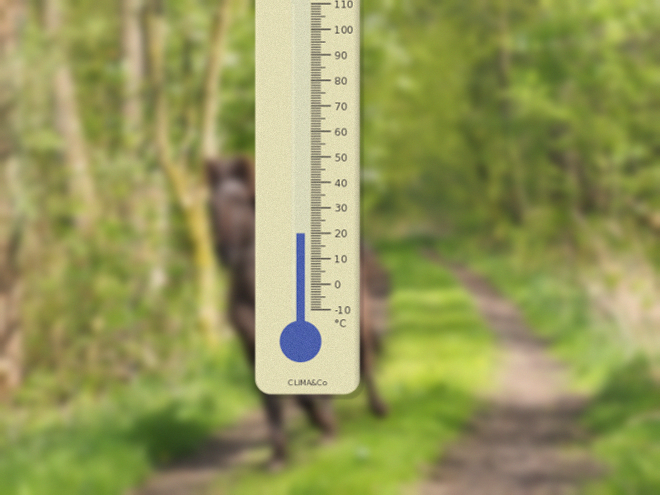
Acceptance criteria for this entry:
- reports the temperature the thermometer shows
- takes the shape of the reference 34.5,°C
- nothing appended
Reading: 20,°C
